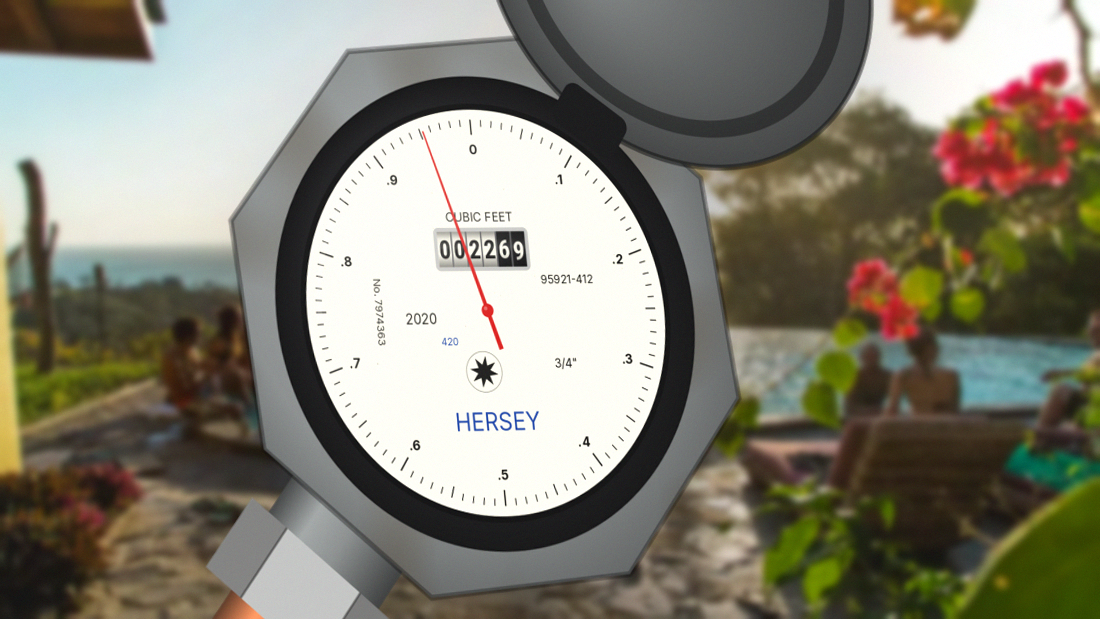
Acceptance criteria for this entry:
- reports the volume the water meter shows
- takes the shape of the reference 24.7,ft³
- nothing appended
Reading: 2268.95,ft³
